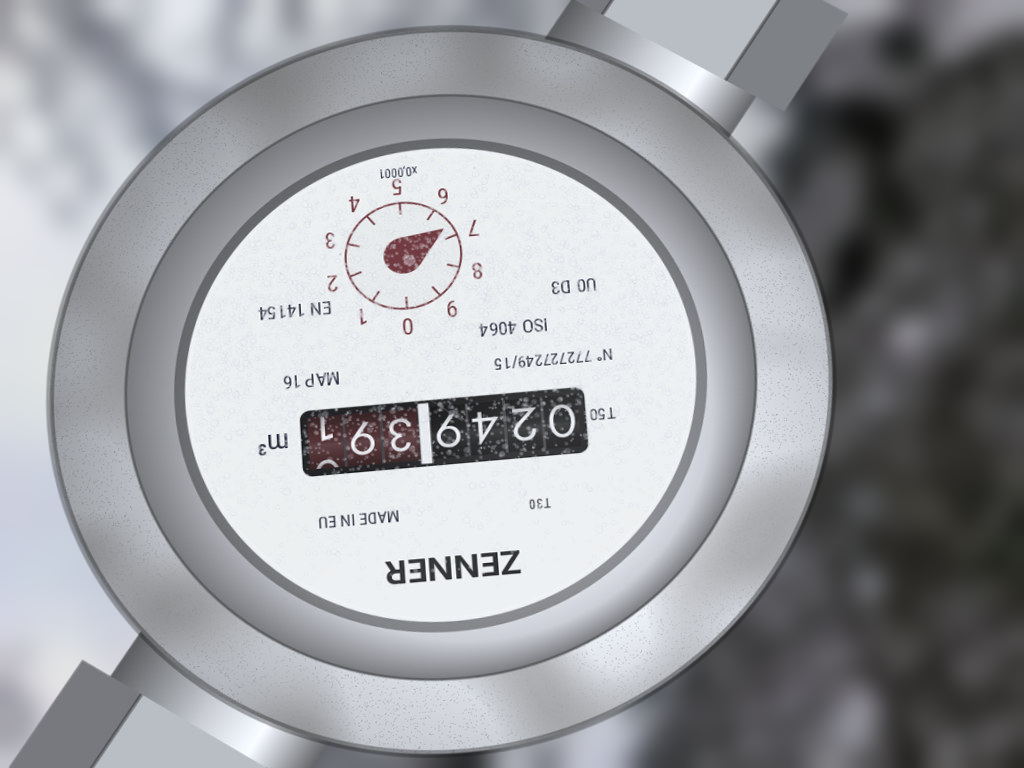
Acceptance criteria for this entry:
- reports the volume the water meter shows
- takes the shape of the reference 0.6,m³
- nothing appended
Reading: 249.3906,m³
